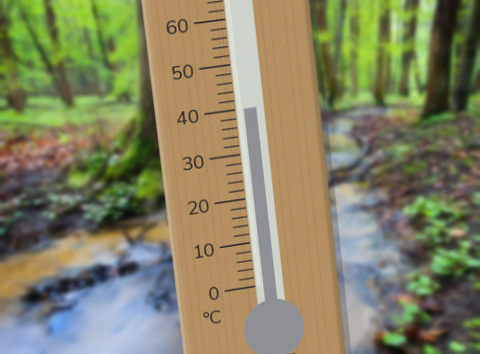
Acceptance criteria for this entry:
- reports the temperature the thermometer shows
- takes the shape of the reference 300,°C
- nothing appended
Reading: 40,°C
